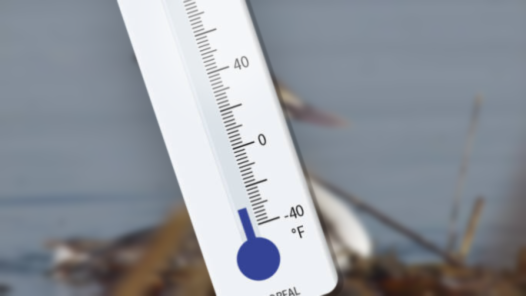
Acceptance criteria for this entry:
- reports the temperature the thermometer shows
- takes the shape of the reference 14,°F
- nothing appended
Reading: -30,°F
